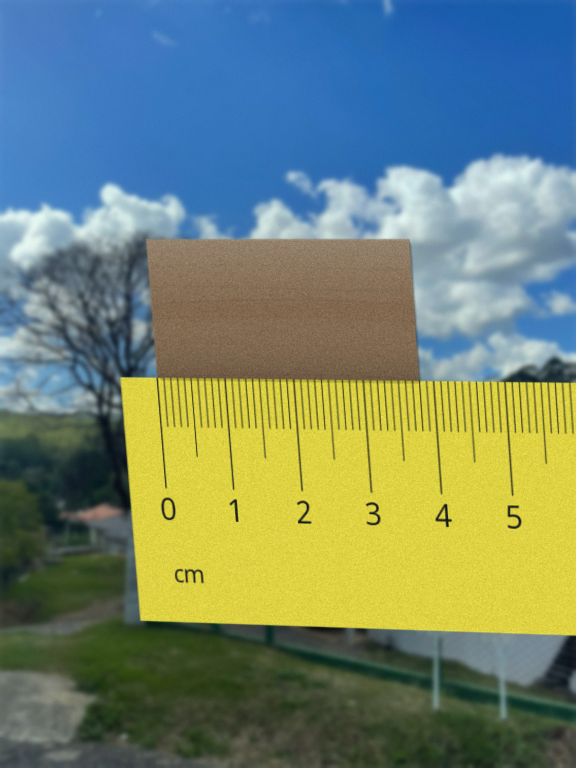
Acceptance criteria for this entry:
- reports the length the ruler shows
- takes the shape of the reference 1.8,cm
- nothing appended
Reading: 3.8,cm
